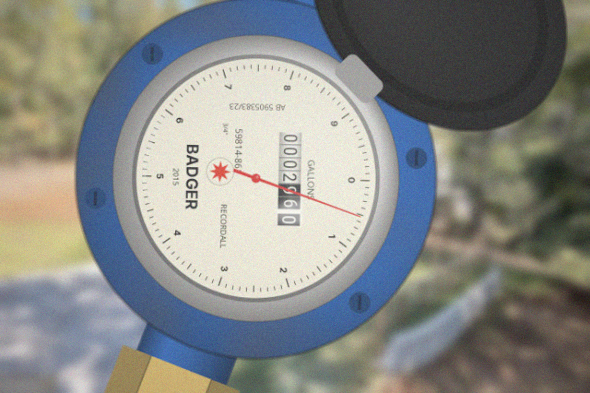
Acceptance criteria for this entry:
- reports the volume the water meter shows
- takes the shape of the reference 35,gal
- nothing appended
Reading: 2960.5,gal
